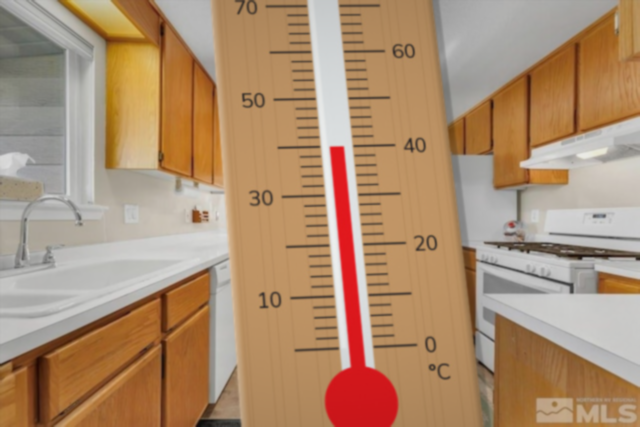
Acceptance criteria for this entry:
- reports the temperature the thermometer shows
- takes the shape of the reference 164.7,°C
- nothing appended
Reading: 40,°C
